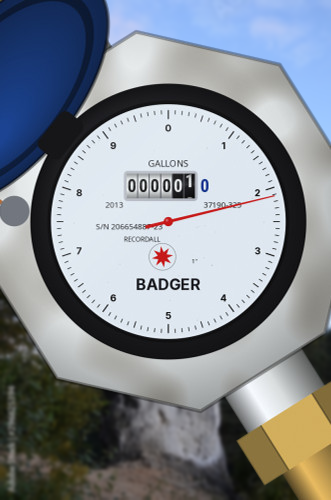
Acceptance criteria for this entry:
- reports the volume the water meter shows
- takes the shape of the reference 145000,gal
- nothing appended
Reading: 12.1,gal
